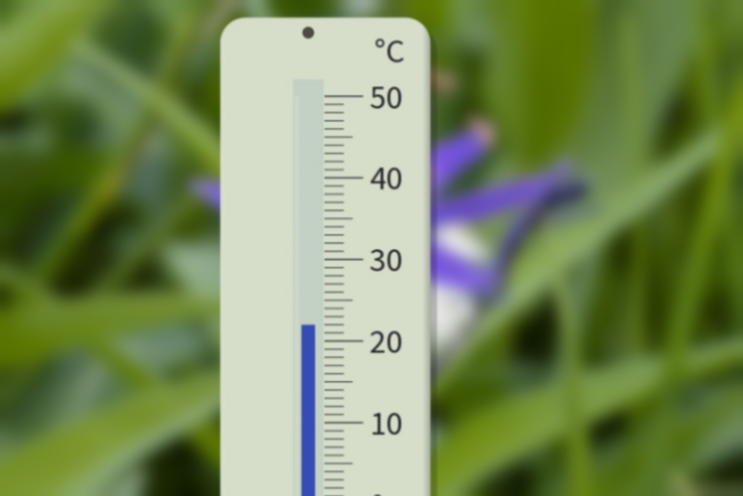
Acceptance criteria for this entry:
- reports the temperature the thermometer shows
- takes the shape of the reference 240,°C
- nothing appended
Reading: 22,°C
